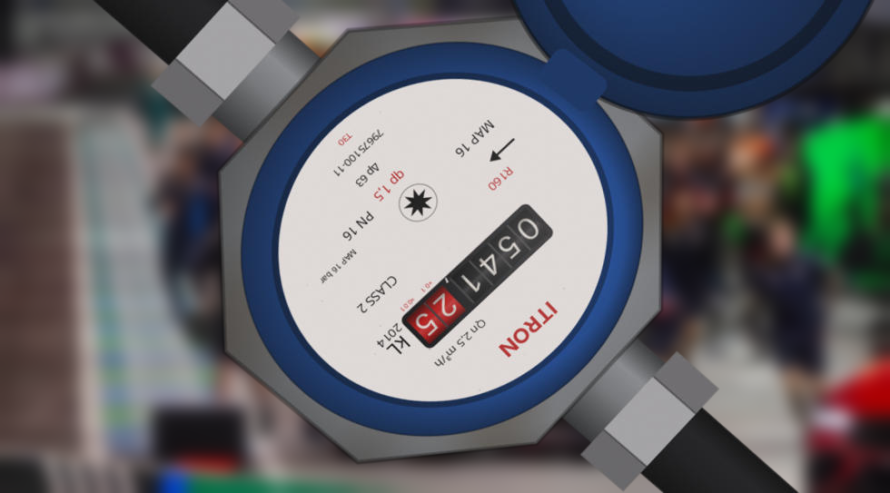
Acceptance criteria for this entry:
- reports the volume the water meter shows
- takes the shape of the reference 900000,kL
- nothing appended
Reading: 541.25,kL
